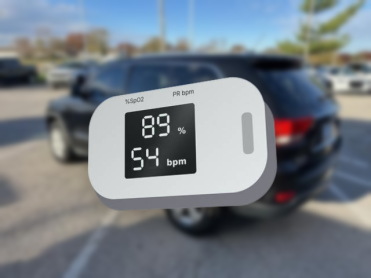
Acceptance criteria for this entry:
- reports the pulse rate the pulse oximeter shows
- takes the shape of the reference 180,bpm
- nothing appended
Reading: 54,bpm
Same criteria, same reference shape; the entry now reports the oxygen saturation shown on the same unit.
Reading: 89,%
